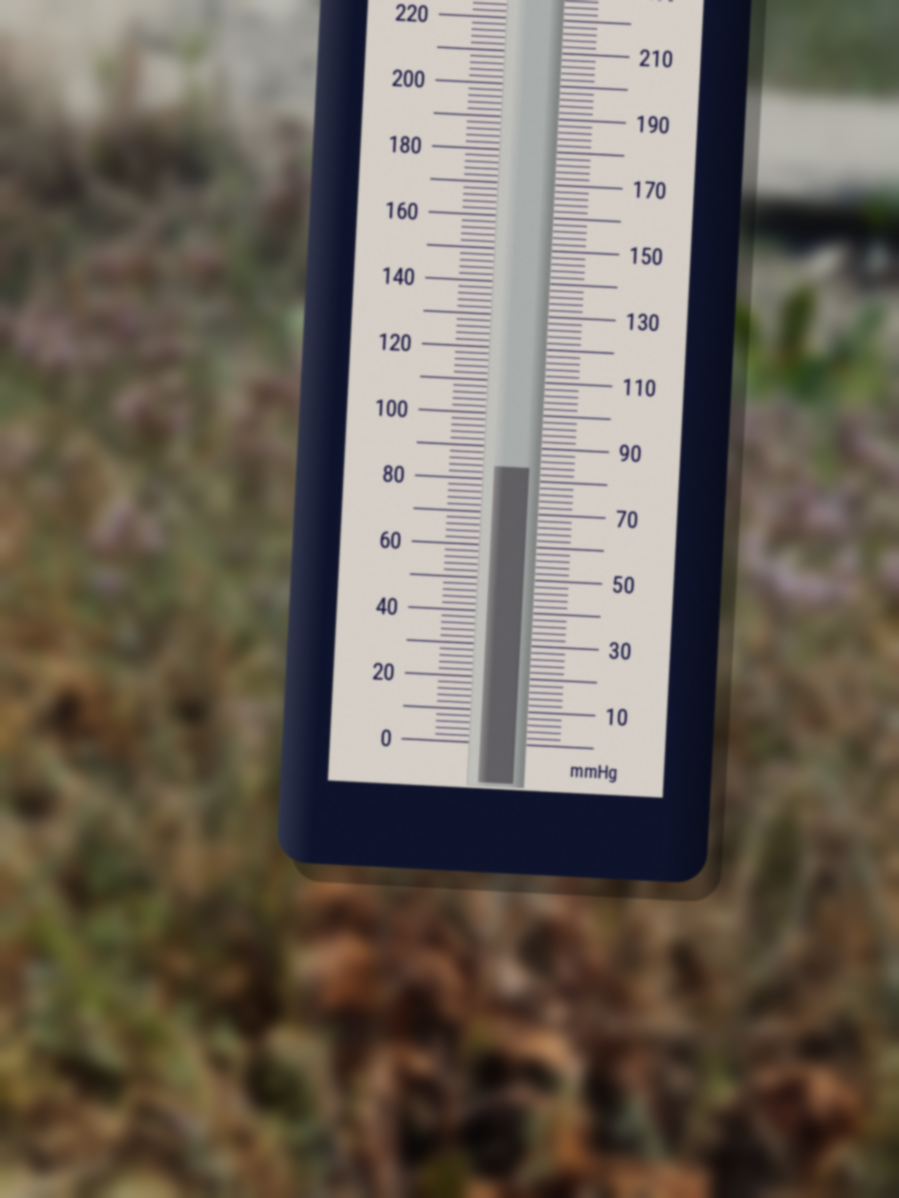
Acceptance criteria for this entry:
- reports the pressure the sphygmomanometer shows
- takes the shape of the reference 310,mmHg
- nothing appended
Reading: 84,mmHg
